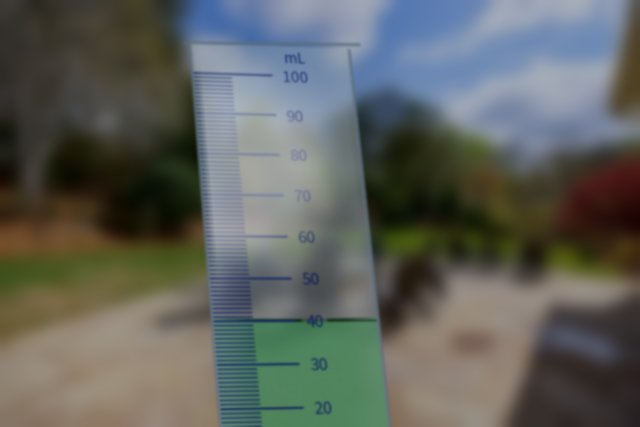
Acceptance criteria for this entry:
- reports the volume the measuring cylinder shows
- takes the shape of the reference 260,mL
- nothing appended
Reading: 40,mL
